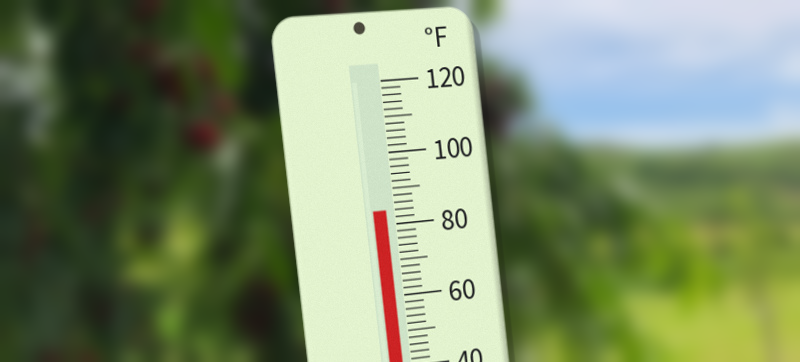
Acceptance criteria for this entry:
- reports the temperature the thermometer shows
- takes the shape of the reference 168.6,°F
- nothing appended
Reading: 84,°F
